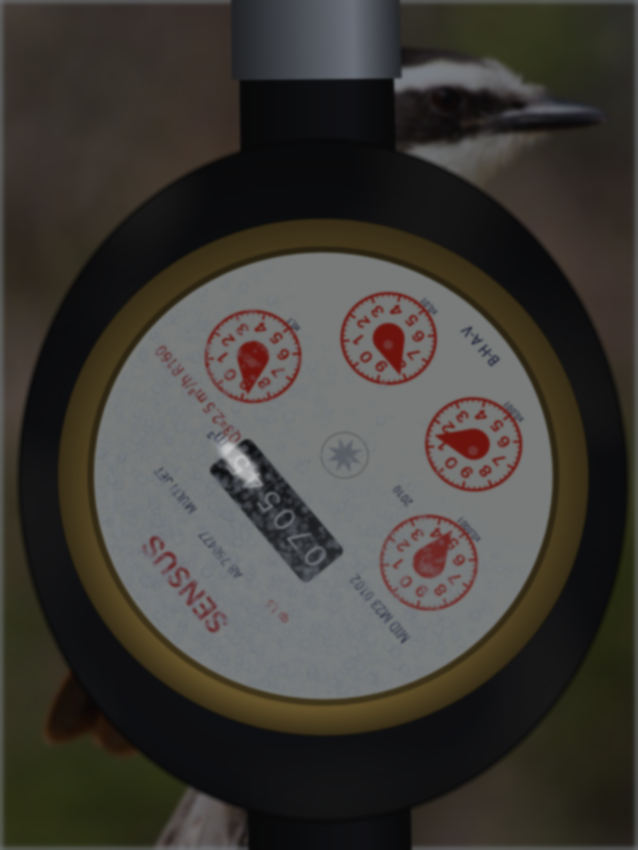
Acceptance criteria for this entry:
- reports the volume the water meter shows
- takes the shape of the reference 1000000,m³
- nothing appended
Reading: 70545.8814,m³
